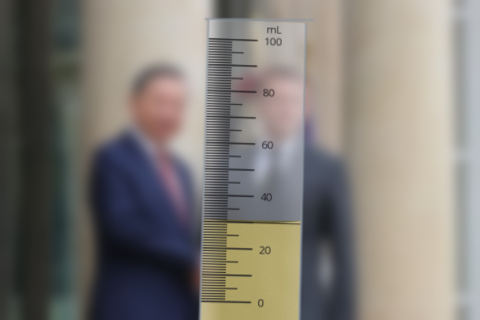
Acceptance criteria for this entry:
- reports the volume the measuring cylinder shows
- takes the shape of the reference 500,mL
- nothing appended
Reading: 30,mL
